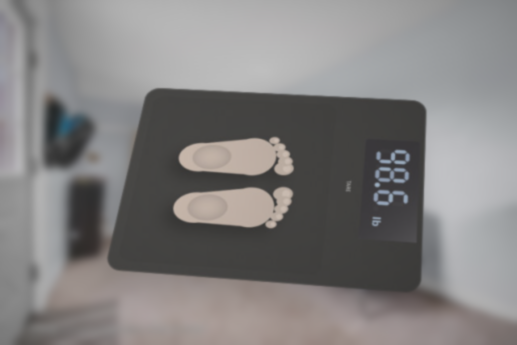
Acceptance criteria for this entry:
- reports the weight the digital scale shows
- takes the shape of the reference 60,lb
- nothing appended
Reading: 98.6,lb
